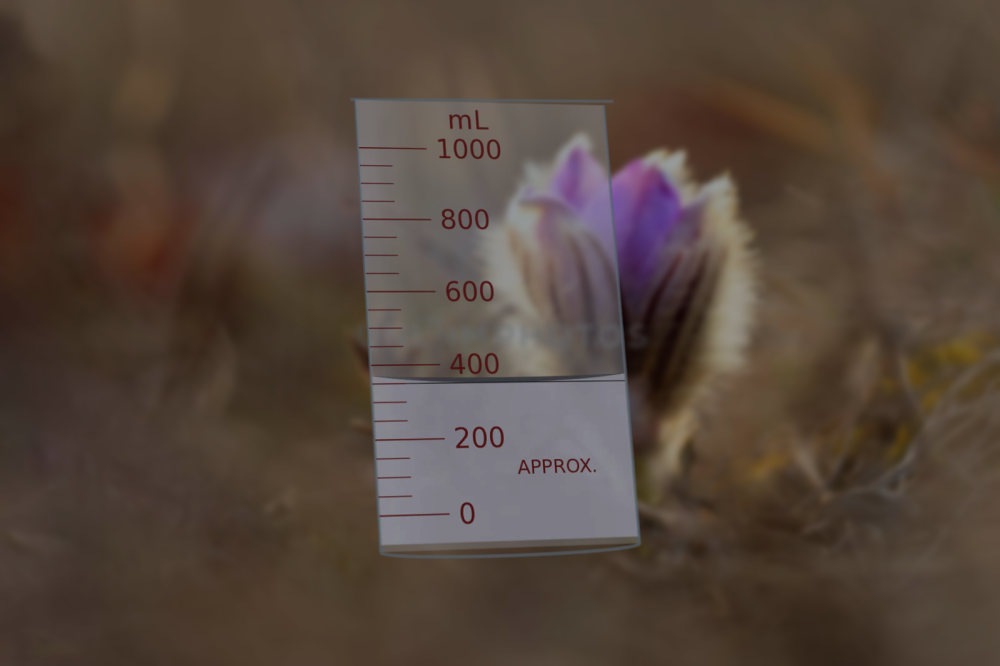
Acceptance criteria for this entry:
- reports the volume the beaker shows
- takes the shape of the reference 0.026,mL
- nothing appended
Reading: 350,mL
